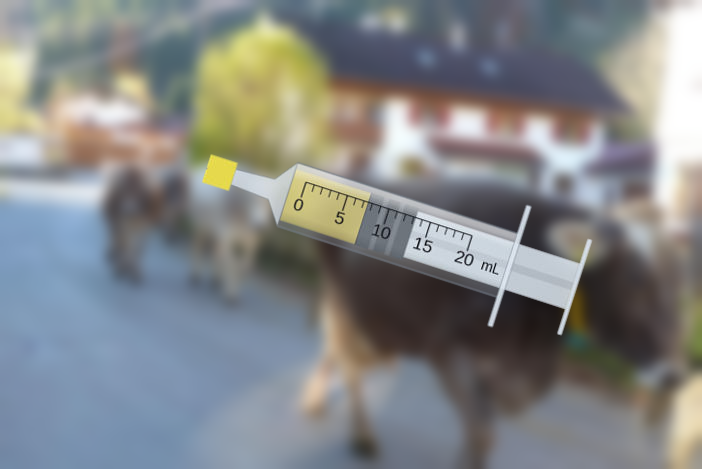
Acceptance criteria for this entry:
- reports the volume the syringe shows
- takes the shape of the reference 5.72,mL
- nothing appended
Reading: 7.5,mL
